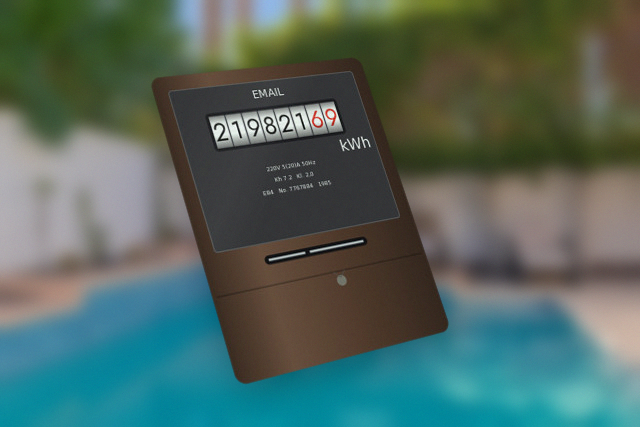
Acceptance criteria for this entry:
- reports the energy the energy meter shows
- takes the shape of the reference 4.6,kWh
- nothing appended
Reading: 219821.69,kWh
